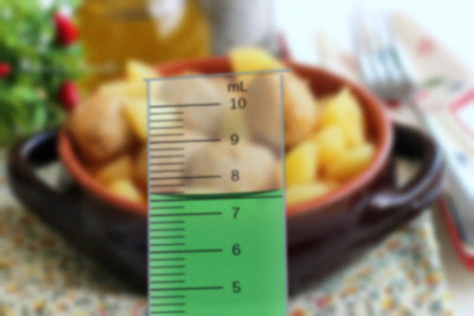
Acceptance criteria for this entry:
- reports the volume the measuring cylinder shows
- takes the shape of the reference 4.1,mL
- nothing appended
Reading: 7.4,mL
